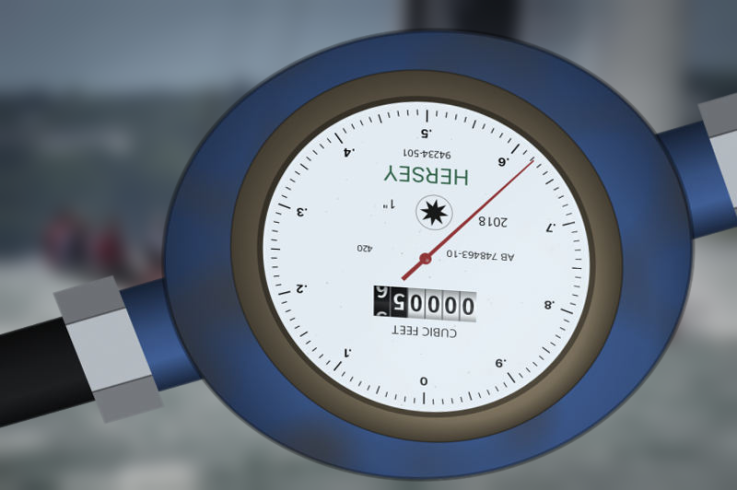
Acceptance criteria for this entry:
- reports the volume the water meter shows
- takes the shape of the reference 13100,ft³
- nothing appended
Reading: 55.62,ft³
